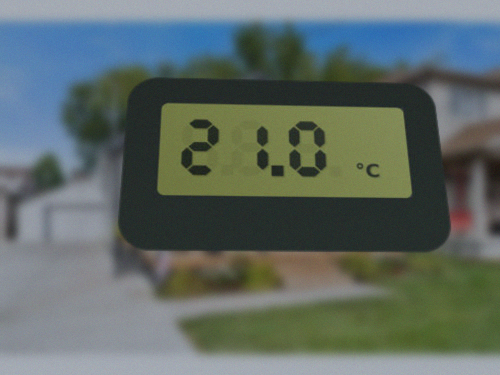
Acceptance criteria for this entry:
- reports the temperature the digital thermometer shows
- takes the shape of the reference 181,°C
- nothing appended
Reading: 21.0,°C
